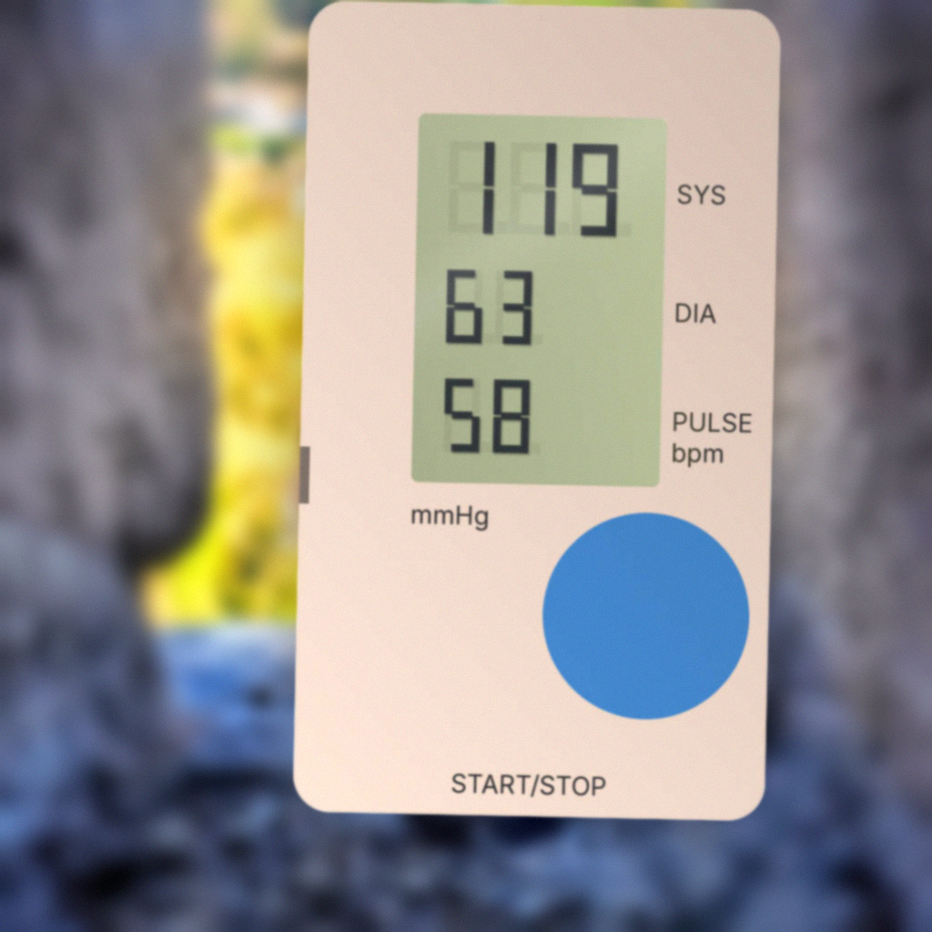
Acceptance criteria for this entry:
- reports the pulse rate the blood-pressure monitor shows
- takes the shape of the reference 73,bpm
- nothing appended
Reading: 58,bpm
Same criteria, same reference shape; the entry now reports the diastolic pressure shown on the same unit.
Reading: 63,mmHg
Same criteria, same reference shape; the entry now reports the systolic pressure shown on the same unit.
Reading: 119,mmHg
